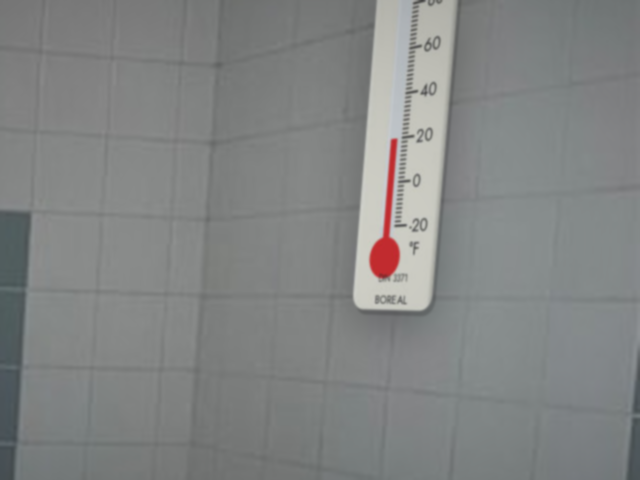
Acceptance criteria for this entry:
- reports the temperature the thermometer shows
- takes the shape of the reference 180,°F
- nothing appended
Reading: 20,°F
